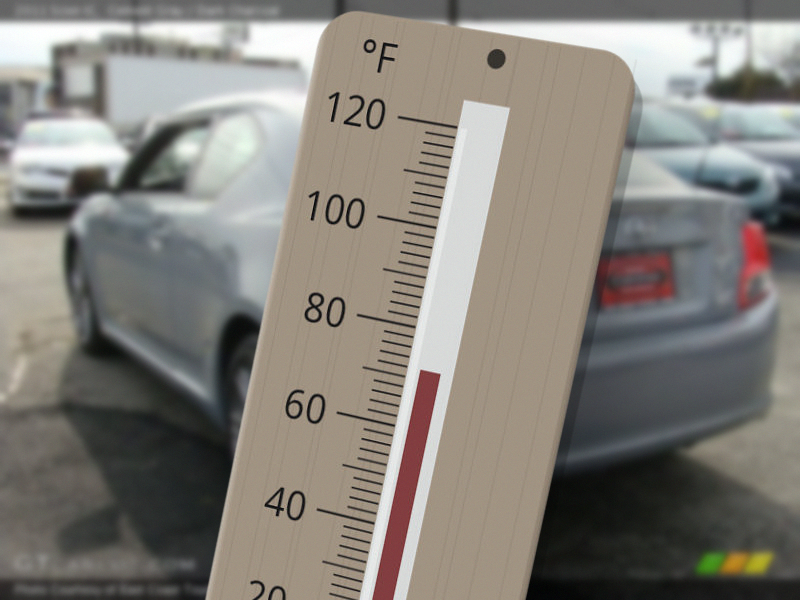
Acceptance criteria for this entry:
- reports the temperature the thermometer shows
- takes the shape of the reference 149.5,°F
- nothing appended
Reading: 72,°F
